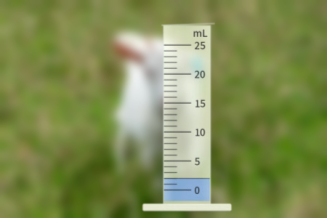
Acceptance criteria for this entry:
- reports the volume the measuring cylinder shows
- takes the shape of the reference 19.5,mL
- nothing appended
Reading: 2,mL
